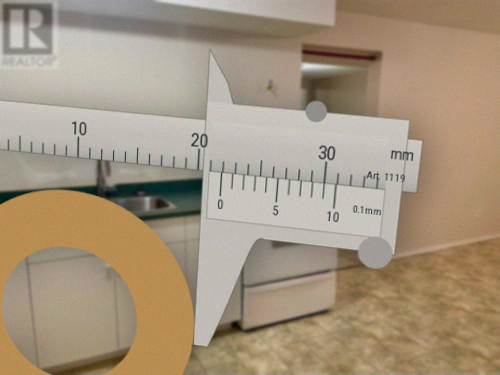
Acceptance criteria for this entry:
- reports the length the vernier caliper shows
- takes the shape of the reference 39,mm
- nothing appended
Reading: 21.9,mm
